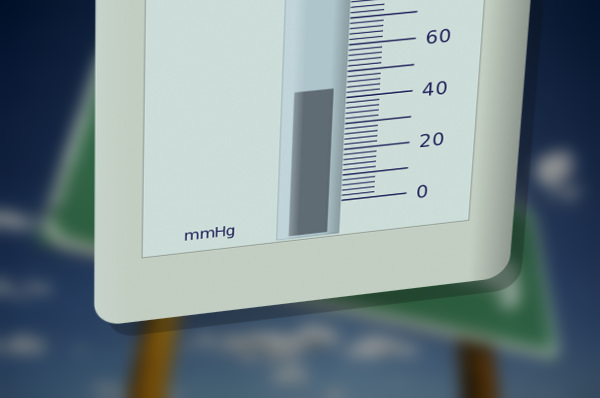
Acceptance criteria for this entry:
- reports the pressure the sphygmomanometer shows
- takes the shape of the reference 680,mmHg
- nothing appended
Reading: 44,mmHg
